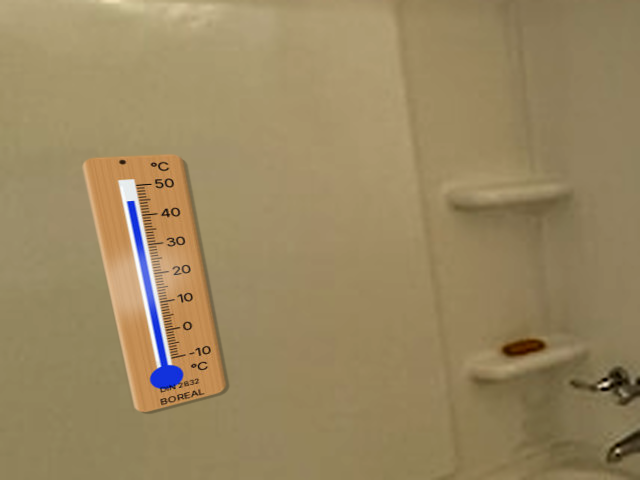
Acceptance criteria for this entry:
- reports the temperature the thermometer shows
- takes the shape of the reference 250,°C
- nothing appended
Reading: 45,°C
